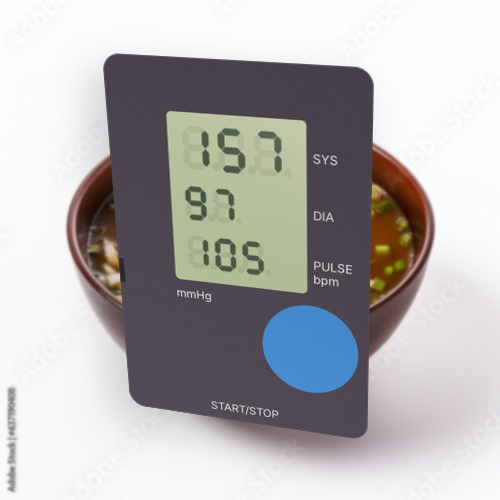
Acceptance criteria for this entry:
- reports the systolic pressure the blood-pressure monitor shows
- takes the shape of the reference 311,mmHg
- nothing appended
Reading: 157,mmHg
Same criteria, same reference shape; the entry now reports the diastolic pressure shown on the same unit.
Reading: 97,mmHg
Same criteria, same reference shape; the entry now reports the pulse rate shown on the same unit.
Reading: 105,bpm
